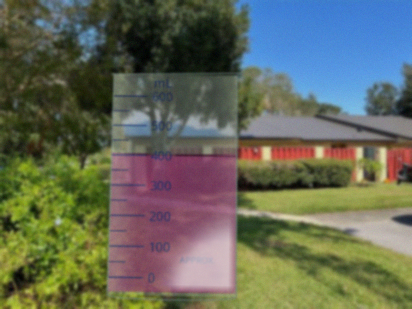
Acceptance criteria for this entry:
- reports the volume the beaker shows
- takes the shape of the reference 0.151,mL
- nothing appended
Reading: 400,mL
